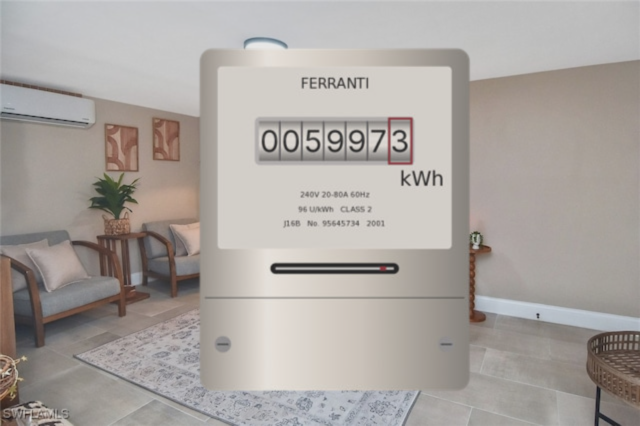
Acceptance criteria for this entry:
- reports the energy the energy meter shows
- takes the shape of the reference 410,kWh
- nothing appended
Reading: 5997.3,kWh
